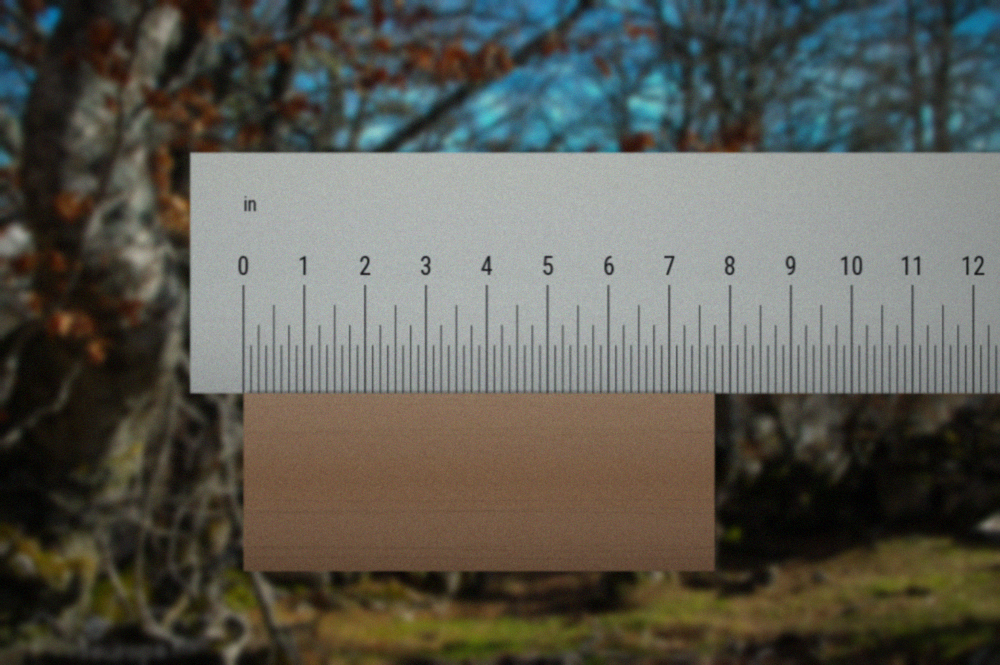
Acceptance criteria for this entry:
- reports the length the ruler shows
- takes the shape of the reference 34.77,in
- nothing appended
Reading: 7.75,in
